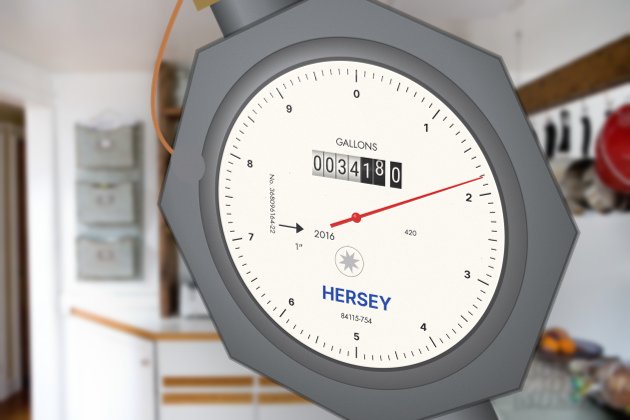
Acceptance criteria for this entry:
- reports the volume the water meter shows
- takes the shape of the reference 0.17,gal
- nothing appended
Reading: 34181.8,gal
